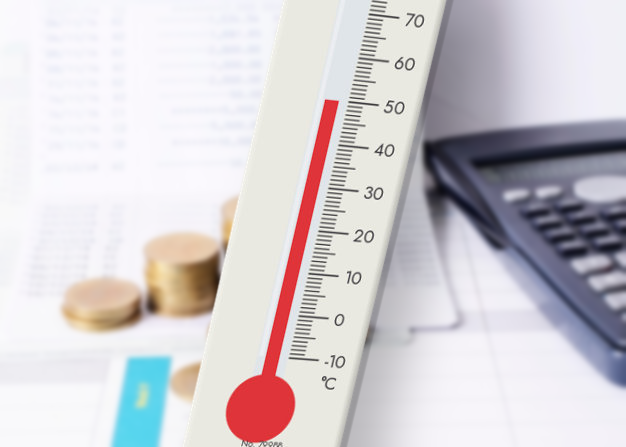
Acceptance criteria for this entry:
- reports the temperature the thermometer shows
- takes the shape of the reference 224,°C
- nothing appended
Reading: 50,°C
